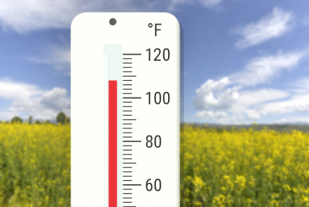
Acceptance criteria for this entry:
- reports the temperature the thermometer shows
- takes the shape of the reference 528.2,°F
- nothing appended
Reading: 108,°F
